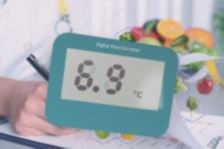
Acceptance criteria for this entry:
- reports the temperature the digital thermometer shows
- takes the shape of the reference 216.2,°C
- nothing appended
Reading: 6.9,°C
